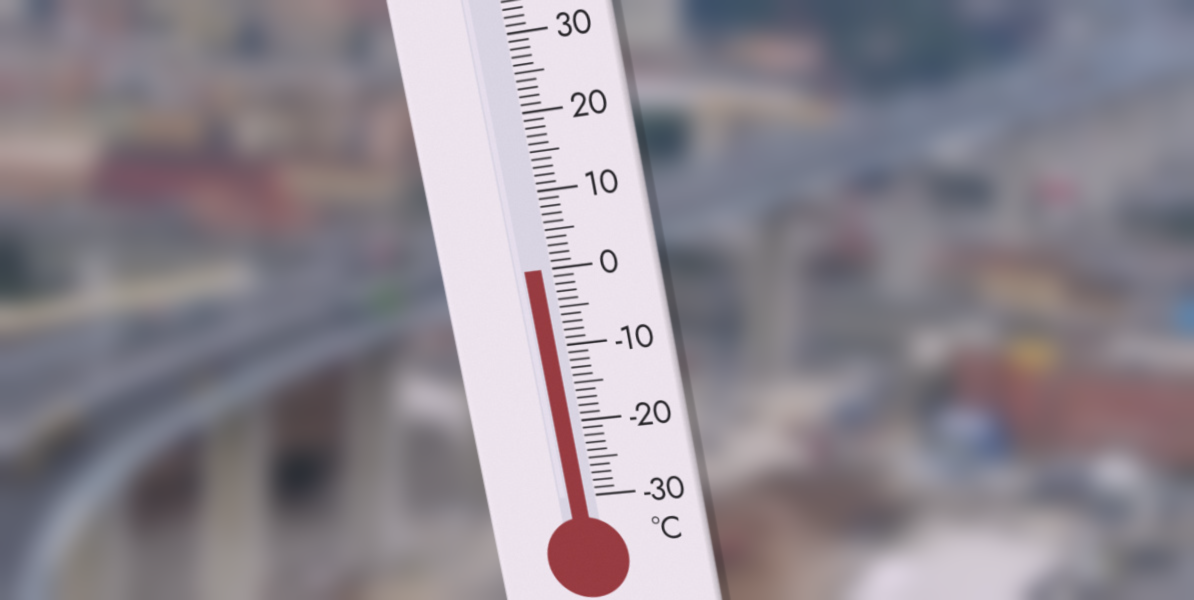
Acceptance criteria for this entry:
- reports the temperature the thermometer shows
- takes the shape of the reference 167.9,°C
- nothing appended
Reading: 0,°C
